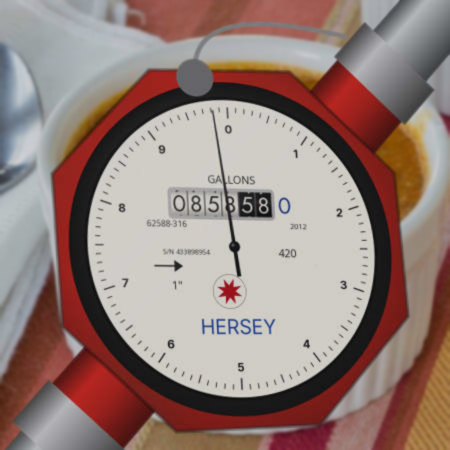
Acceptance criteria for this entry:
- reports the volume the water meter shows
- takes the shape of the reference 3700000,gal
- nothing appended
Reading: 858579.8,gal
